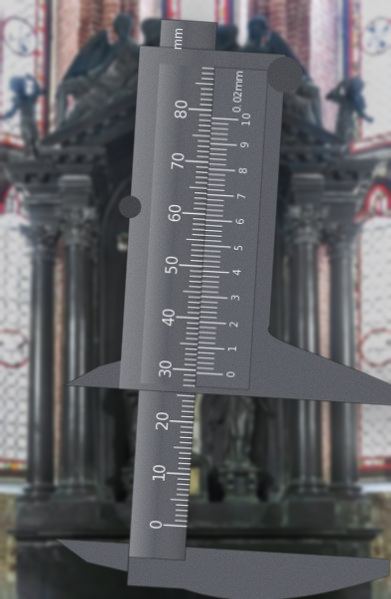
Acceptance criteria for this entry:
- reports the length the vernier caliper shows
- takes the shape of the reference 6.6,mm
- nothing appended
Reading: 29.5,mm
